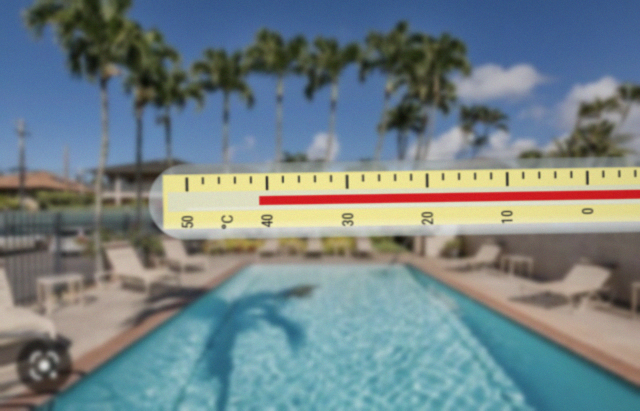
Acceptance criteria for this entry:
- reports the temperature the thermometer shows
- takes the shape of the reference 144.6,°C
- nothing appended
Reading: 41,°C
